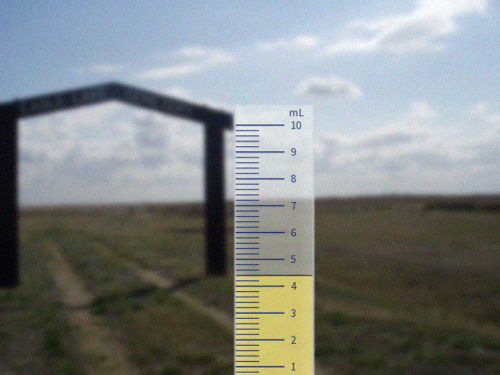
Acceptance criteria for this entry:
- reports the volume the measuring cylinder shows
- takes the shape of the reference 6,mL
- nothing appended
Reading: 4.4,mL
